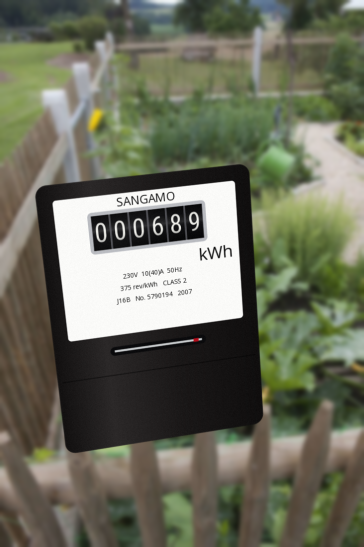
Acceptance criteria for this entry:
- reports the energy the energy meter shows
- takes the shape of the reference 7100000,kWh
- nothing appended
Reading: 689,kWh
